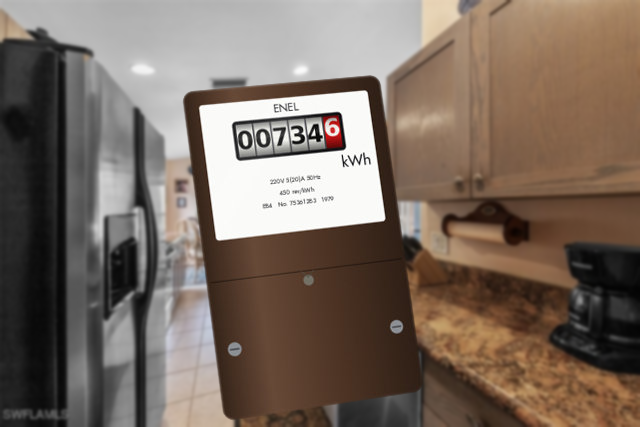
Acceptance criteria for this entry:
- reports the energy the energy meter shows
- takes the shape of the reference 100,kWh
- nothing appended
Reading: 734.6,kWh
